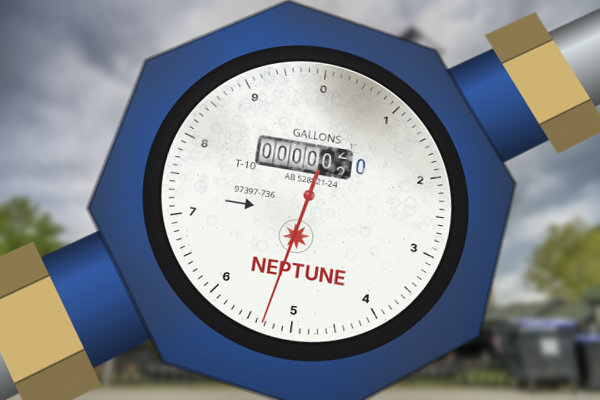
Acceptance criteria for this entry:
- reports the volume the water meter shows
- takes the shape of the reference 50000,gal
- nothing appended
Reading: 25.3,gal
